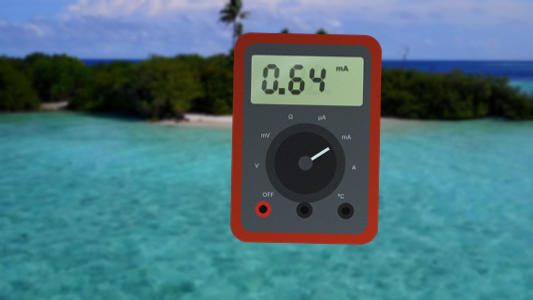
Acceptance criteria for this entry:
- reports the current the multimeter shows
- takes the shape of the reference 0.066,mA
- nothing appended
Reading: 0.64,mA
